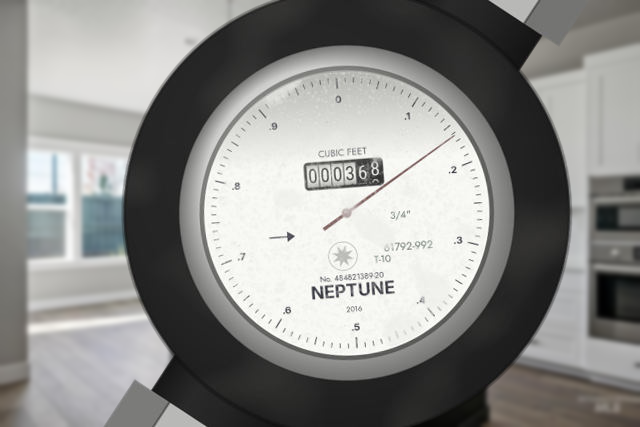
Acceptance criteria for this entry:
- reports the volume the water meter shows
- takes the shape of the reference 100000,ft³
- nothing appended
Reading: 368.16,ft³
